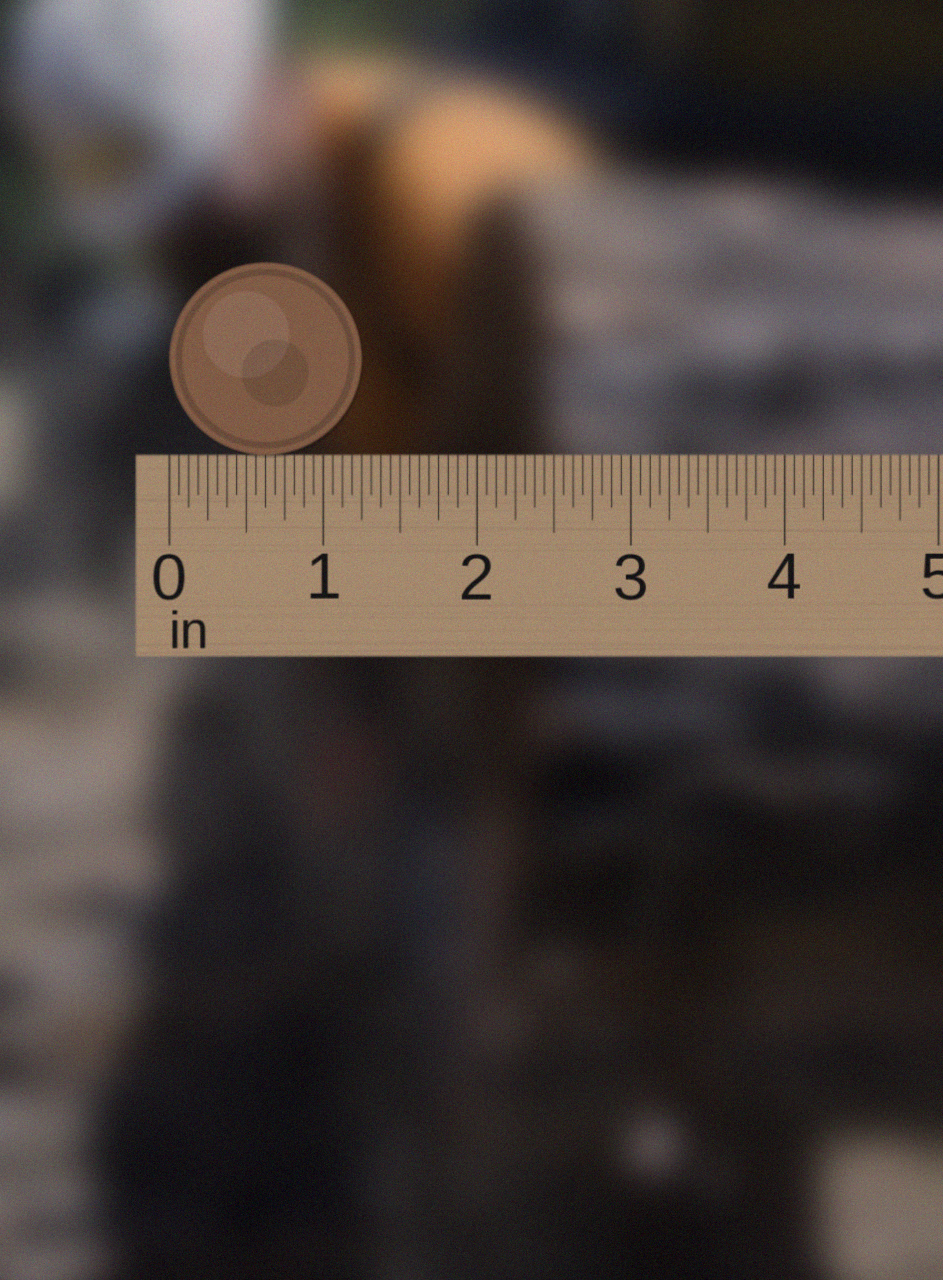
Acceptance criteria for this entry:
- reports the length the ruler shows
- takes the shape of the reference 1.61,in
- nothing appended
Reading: 1.25,in
